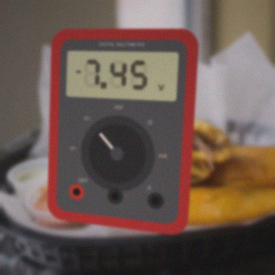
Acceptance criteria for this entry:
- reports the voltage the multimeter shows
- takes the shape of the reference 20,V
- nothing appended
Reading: -7.45,V
